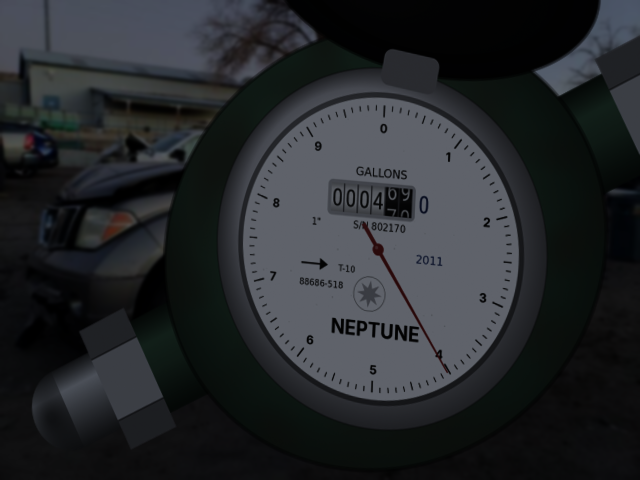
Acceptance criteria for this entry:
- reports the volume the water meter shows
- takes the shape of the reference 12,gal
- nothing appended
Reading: 4694.0,gal
